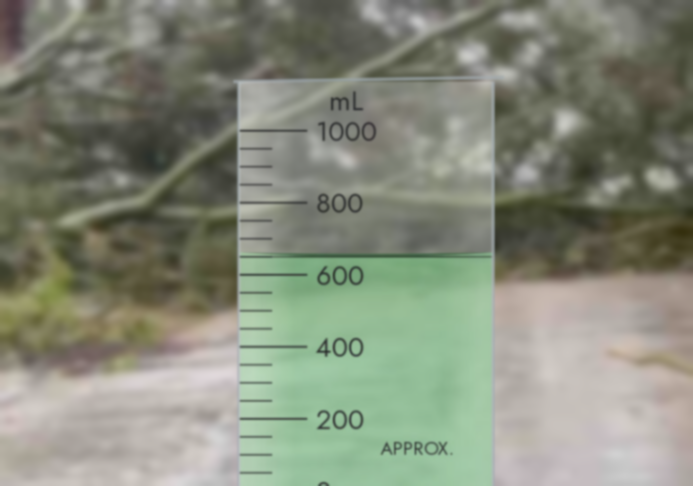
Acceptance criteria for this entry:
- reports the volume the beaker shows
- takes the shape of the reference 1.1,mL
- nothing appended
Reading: 650,mL
